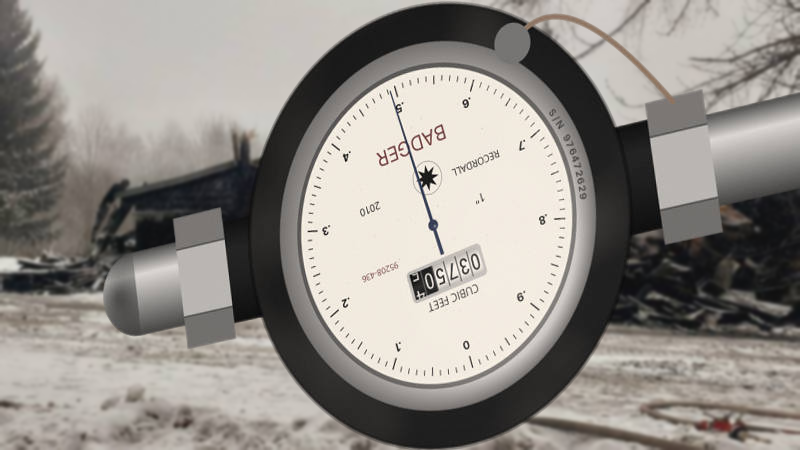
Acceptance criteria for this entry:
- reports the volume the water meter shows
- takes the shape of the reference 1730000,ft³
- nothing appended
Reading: 37504.49,ft³
